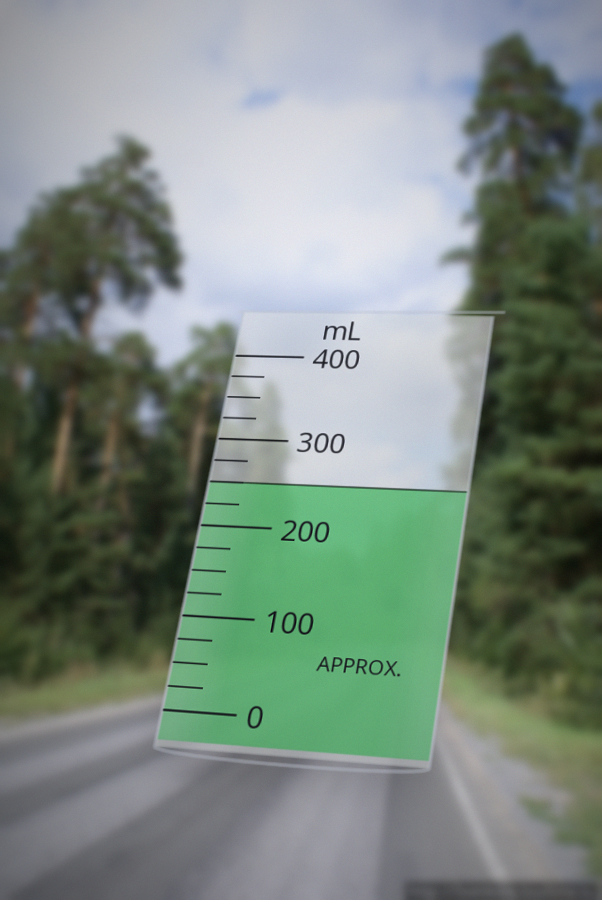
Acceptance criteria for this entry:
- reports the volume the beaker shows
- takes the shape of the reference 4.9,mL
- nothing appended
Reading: 250,mL
